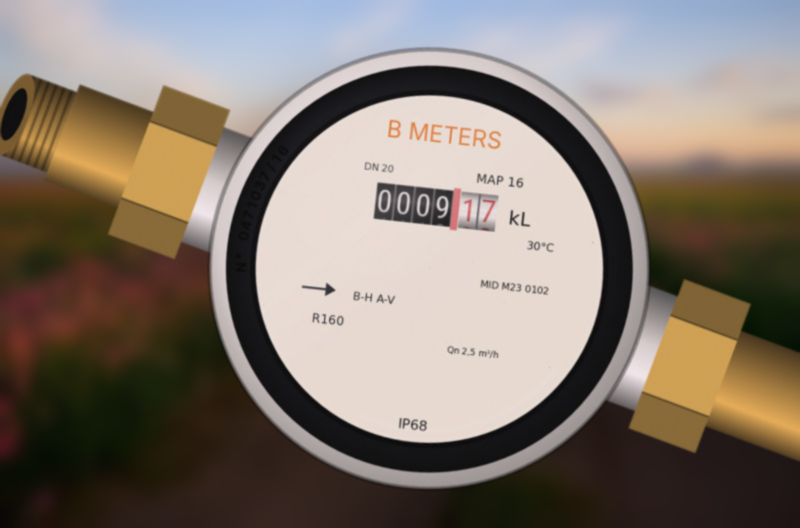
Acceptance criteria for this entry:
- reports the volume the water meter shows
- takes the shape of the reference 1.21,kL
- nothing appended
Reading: 9.17,kL
